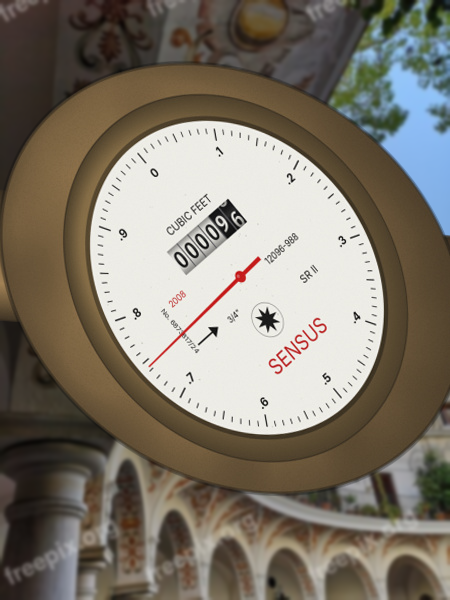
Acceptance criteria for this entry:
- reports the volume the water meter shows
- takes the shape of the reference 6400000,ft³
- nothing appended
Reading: 95.74,ft³
